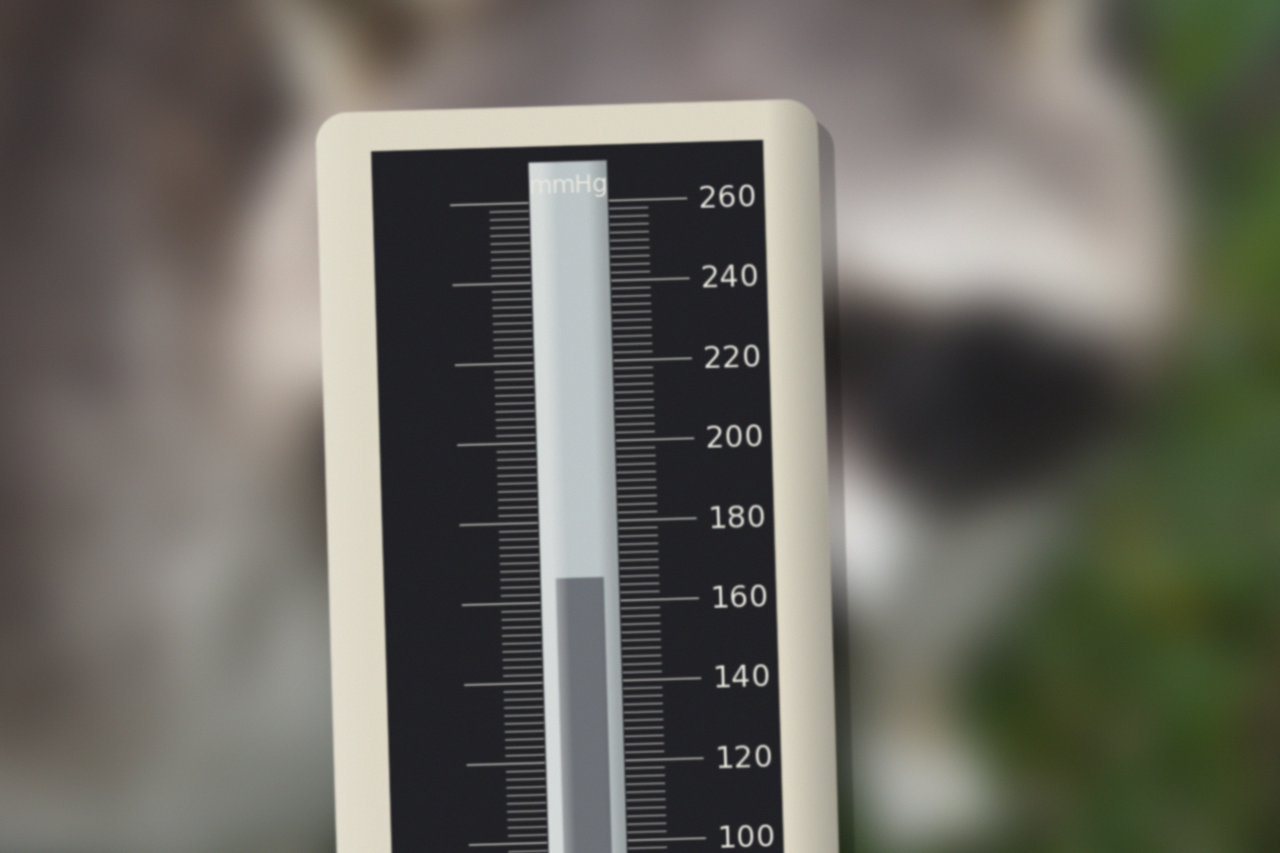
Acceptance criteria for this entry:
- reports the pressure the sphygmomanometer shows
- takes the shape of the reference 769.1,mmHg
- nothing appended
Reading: 166,mmHg
